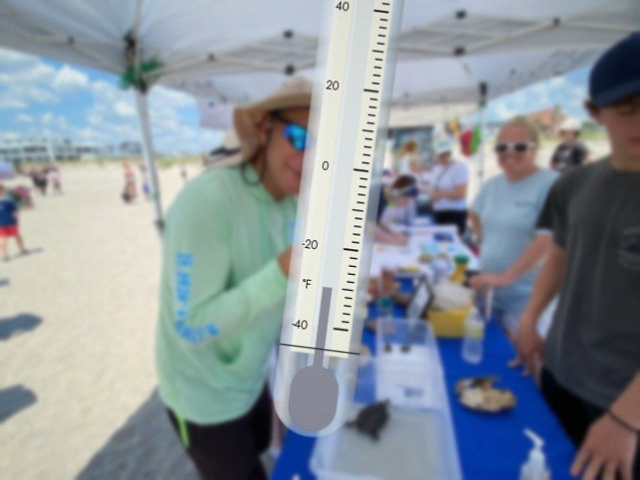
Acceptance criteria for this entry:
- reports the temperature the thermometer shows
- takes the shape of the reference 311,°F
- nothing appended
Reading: -30,°F
